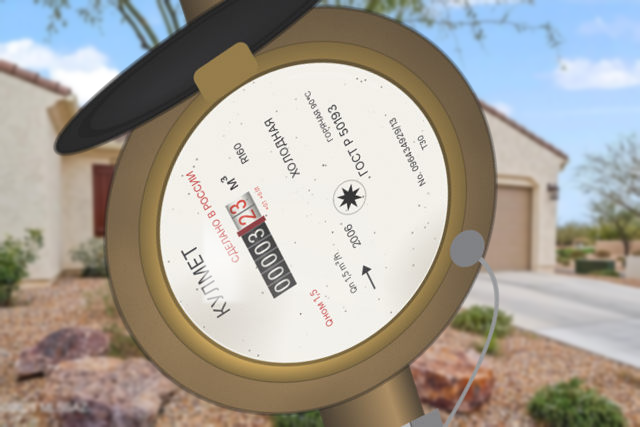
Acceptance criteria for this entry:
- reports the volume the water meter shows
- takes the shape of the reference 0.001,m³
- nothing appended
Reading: 3.23,m³
